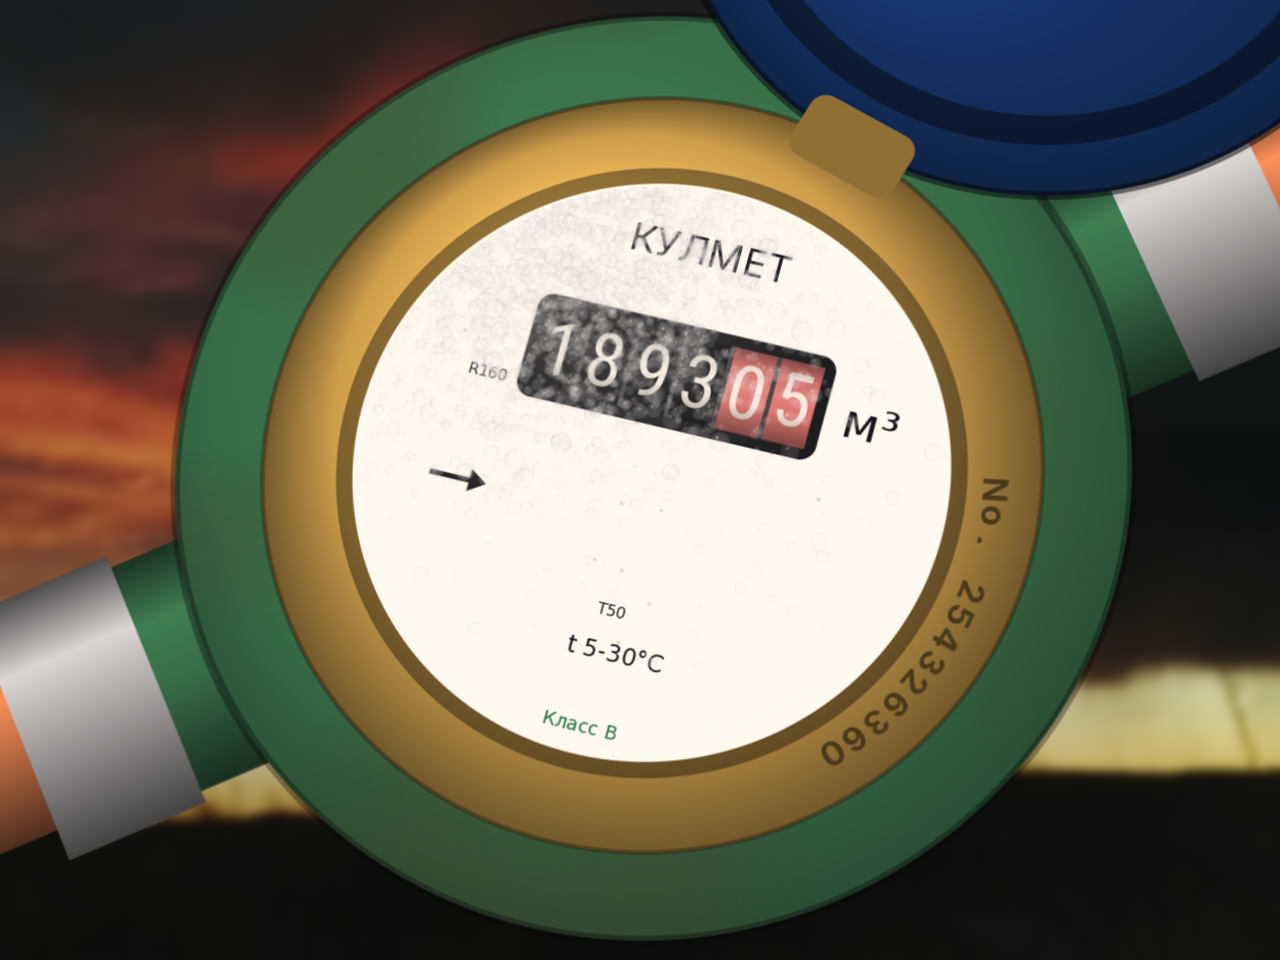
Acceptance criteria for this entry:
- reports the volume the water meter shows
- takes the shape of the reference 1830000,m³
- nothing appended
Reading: 1893.05,m³
